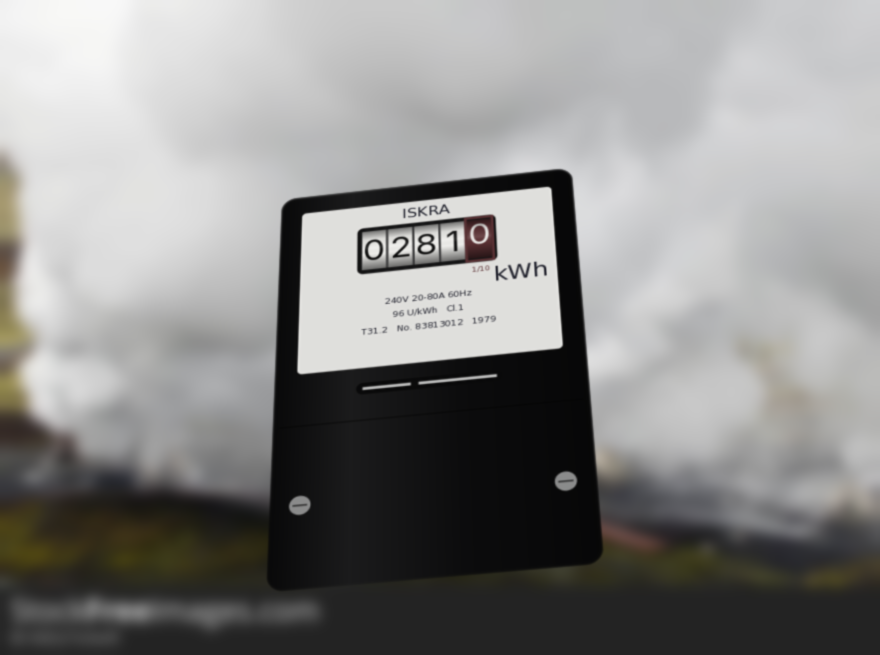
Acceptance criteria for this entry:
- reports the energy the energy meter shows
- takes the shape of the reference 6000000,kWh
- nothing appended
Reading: 281.0,kWh
